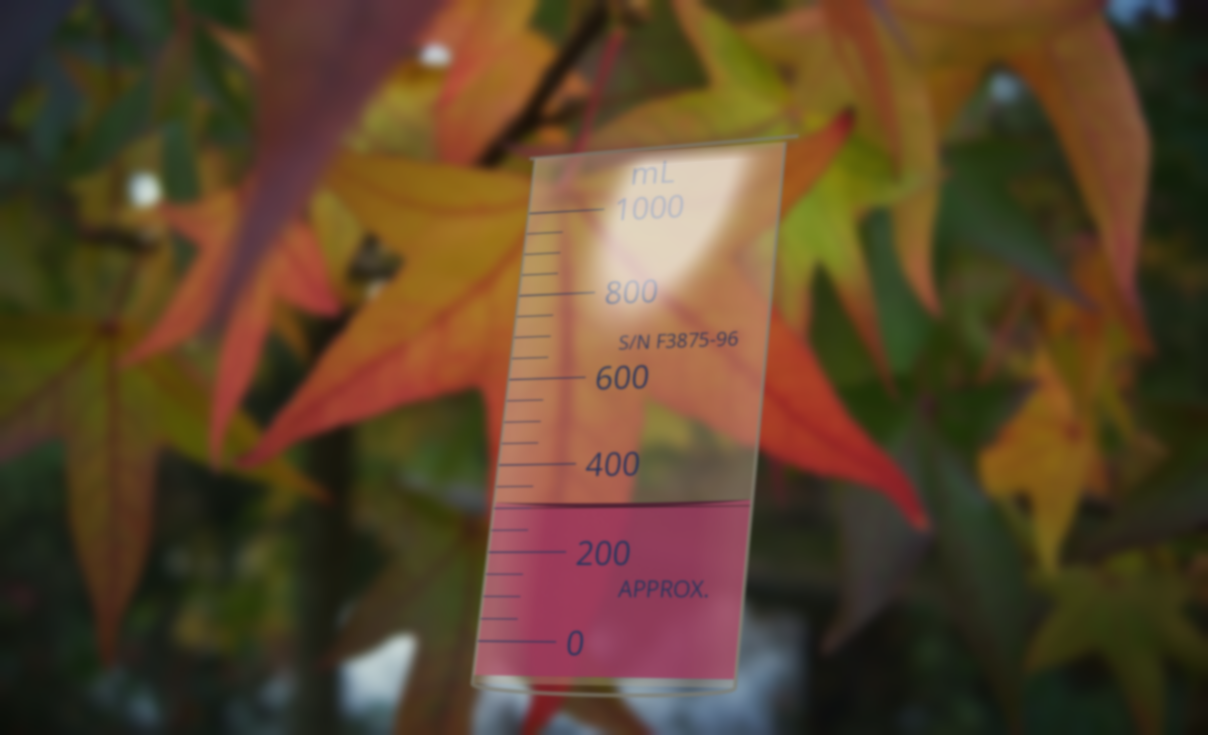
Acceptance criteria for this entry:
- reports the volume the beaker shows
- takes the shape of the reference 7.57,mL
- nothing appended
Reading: 300,mL
